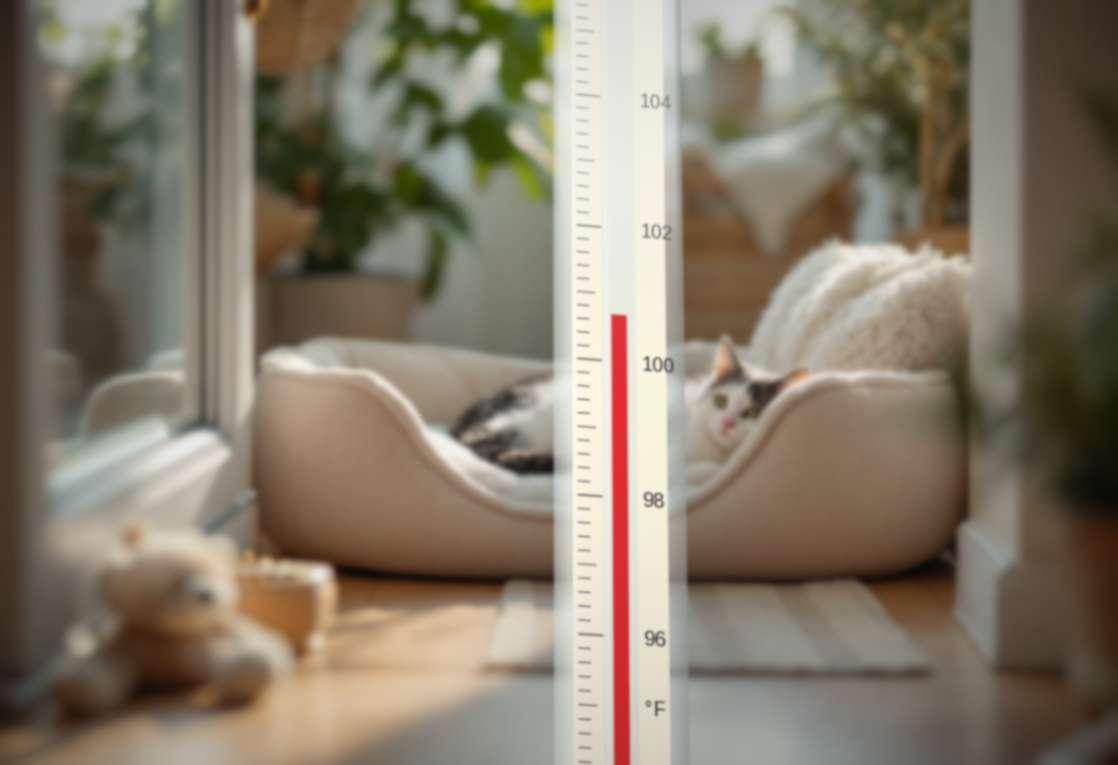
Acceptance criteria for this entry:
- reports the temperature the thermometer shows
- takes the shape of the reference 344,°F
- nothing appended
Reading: 100.7,°F
